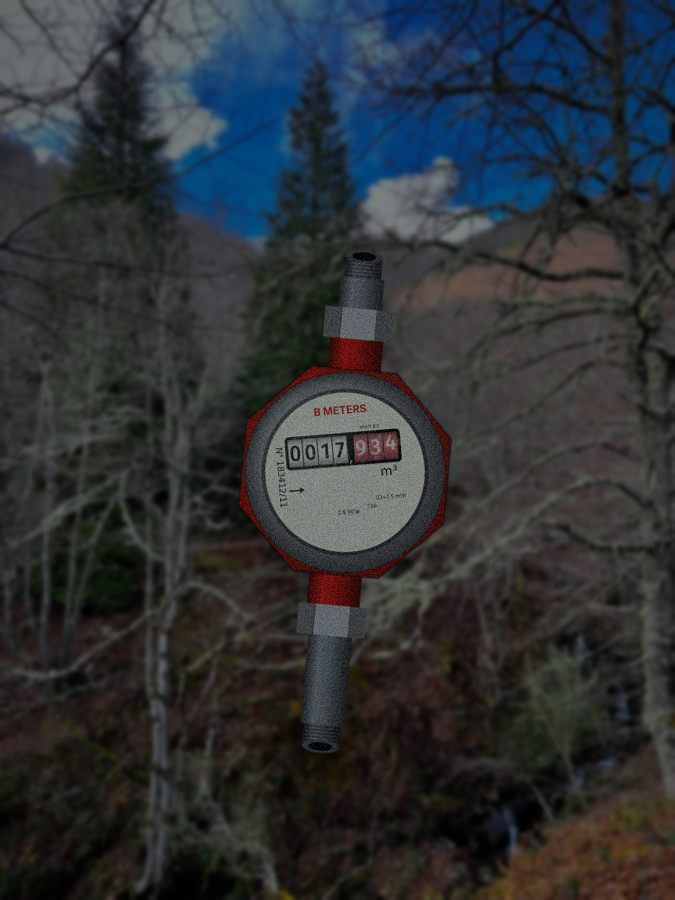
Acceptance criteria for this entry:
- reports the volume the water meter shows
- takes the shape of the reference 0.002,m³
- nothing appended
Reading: 17.934,m³
